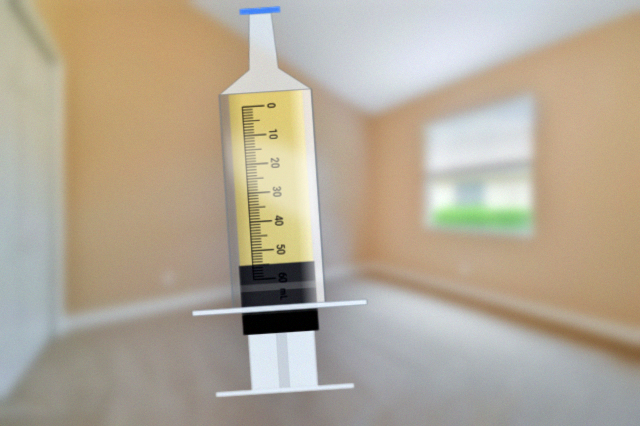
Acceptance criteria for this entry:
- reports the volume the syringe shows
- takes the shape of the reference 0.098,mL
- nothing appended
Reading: 55,mL
